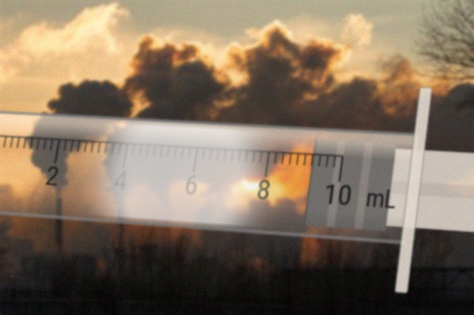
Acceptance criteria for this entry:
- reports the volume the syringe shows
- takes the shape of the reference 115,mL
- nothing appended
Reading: 9.2,mL
